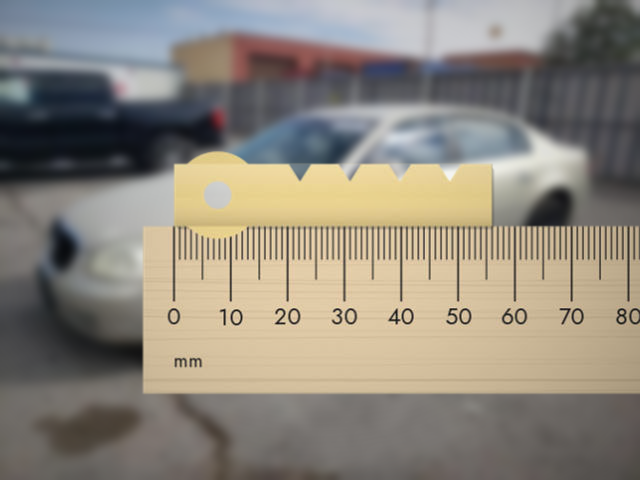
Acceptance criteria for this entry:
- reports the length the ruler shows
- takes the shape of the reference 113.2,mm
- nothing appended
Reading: 56,mm
